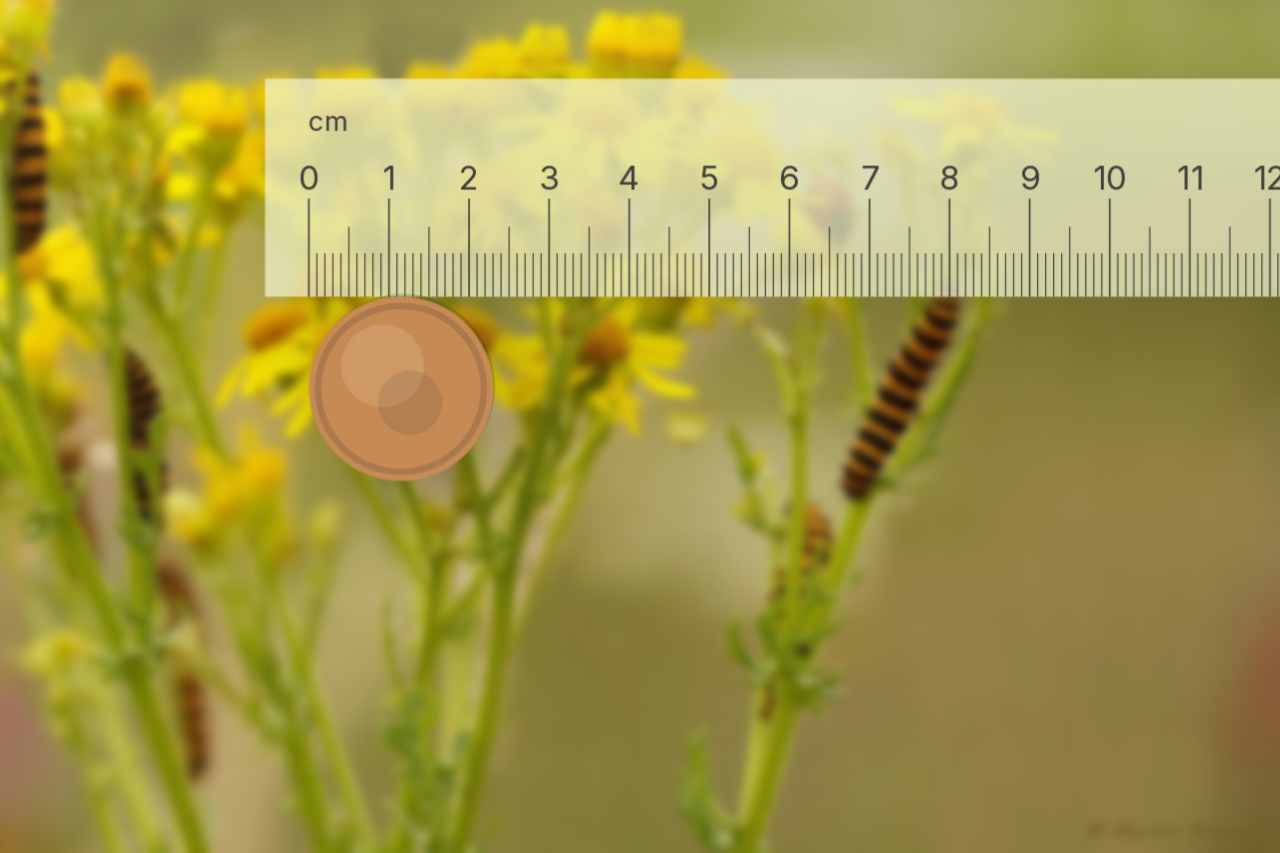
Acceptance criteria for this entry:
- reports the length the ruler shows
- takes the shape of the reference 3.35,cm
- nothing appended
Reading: 2.3,cm
